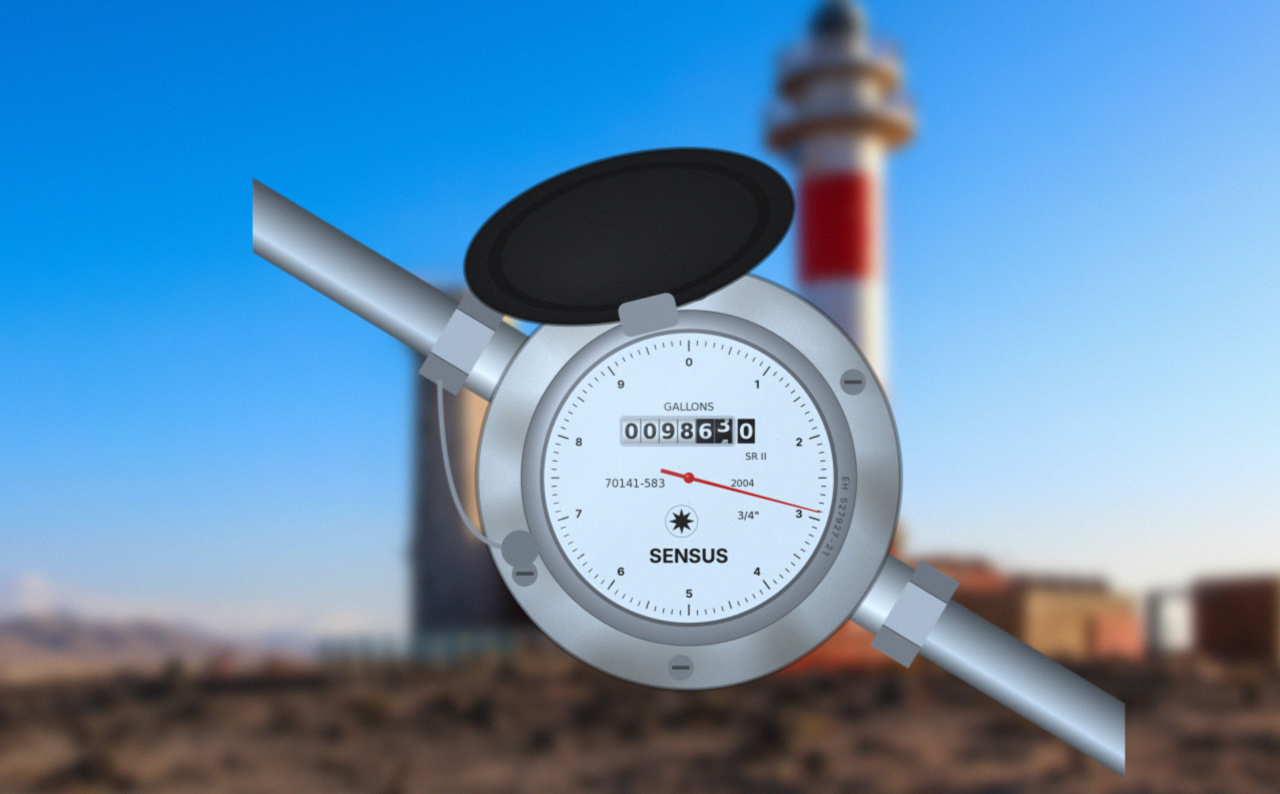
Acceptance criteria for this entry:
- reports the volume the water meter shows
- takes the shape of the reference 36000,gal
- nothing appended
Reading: 98632.9,gal
